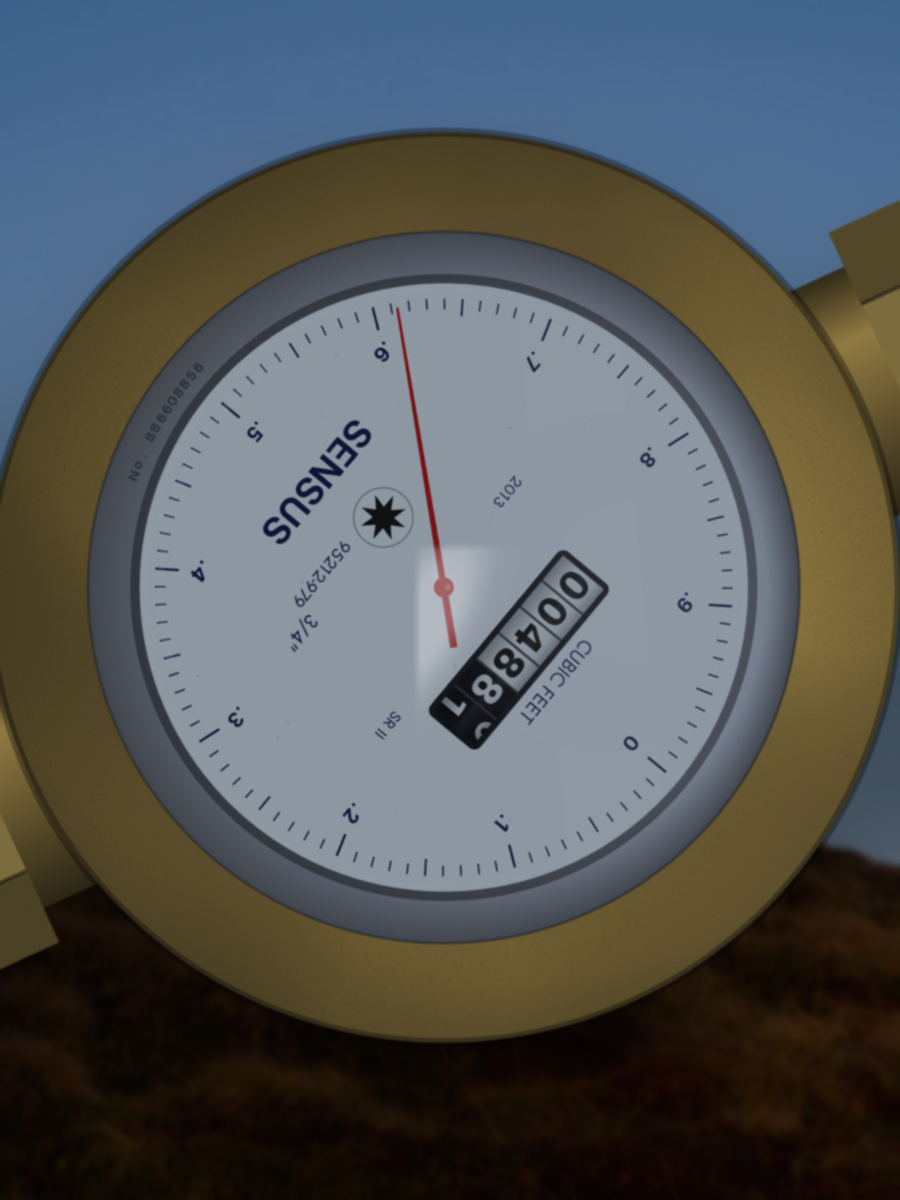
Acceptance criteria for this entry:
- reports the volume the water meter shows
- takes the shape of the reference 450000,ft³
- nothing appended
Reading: 4880.61,ft³
